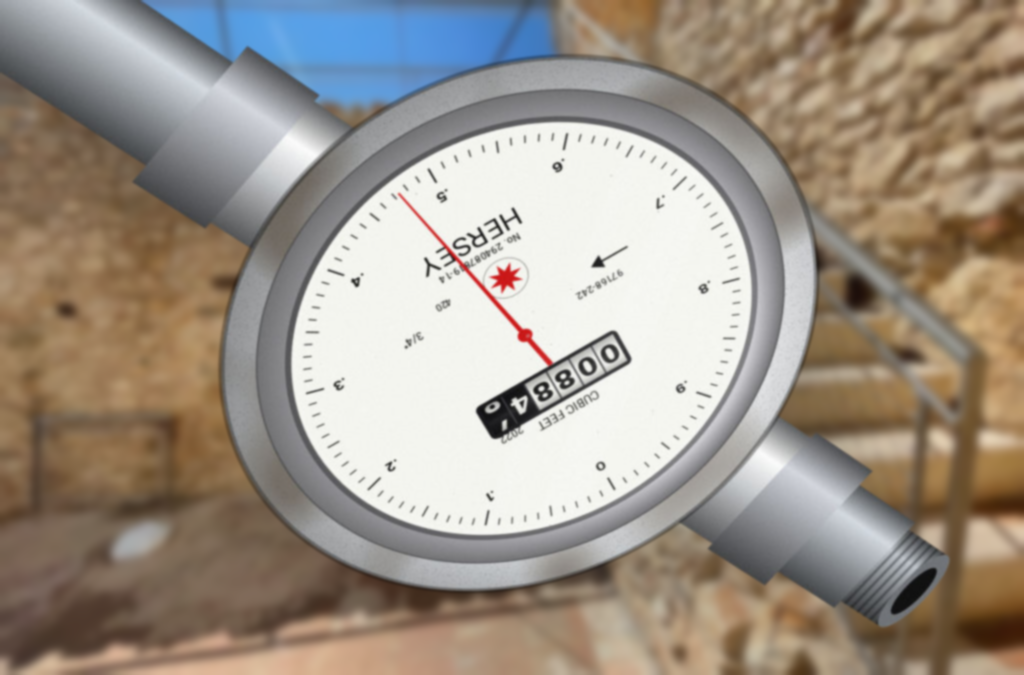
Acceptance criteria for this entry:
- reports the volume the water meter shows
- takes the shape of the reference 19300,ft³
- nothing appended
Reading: 8847.47,ft³
